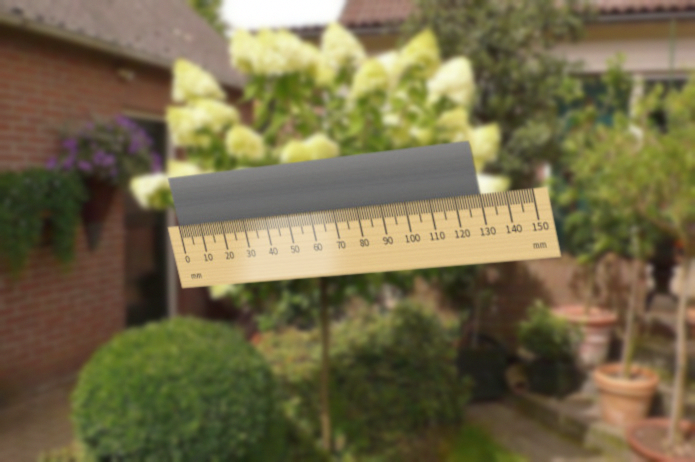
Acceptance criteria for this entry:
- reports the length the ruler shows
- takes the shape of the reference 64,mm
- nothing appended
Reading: 130,mm
